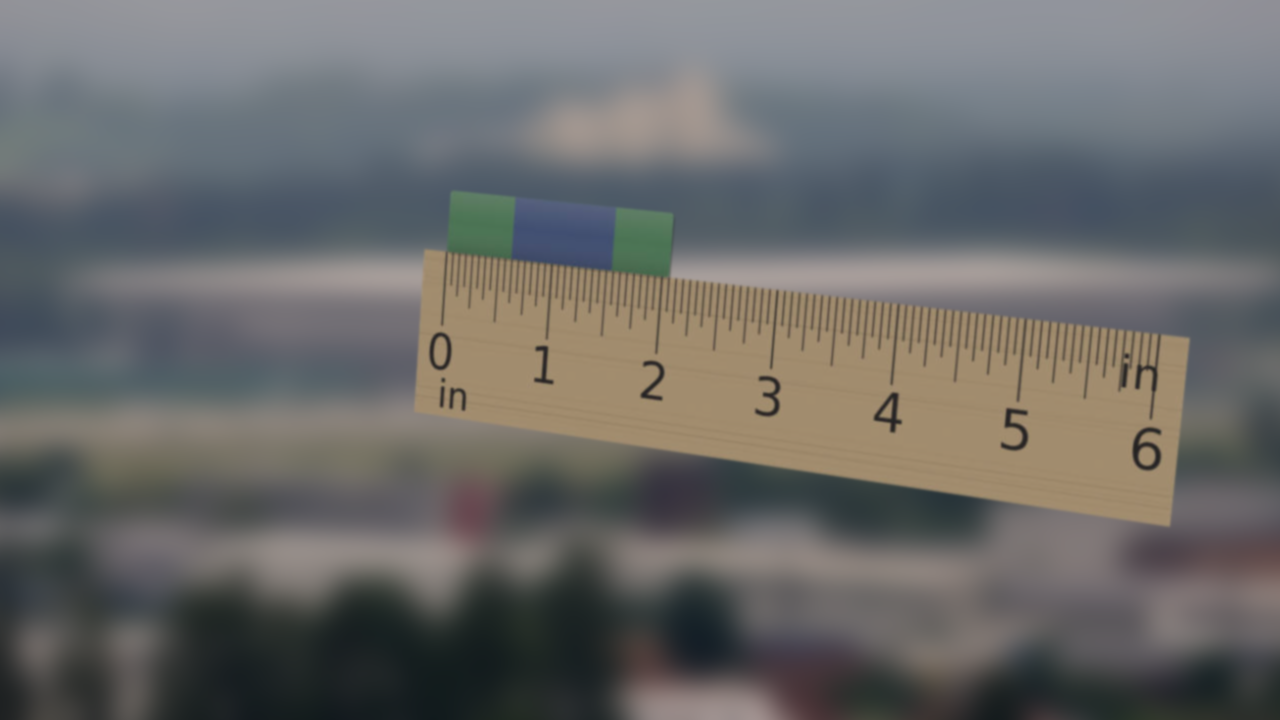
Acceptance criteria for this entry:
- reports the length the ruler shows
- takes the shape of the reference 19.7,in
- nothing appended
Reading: 2.0625,in
